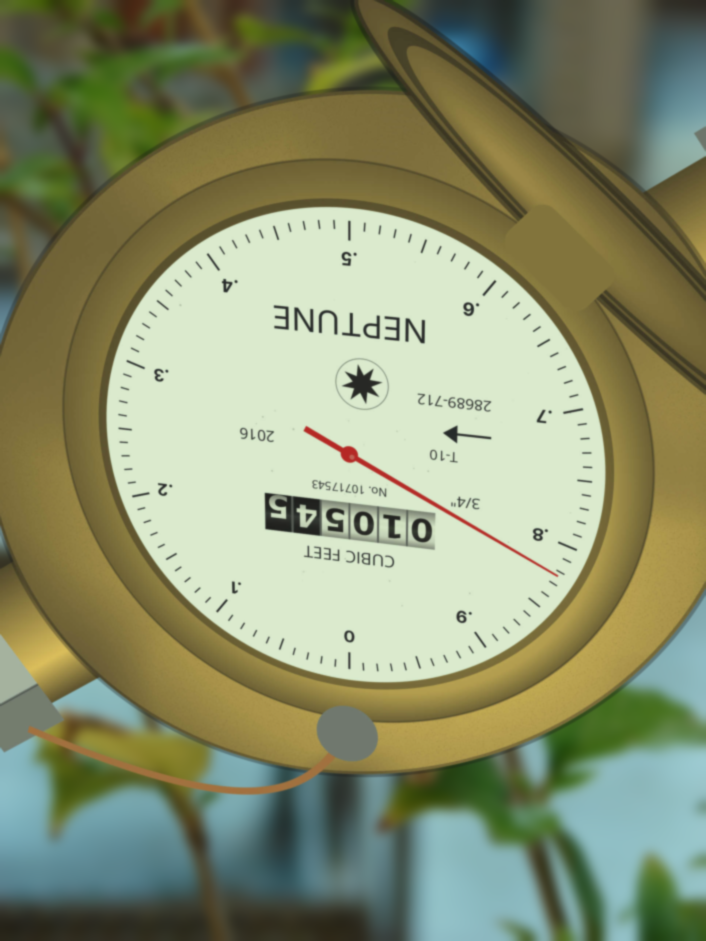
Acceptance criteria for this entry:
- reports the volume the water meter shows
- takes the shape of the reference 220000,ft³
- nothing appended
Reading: 10544.82,ft³
